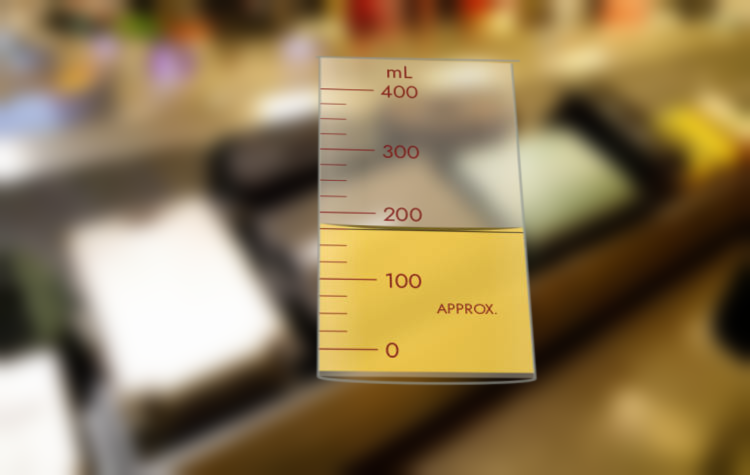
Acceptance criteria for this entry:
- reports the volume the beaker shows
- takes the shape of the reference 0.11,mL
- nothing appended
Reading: 175,mL
